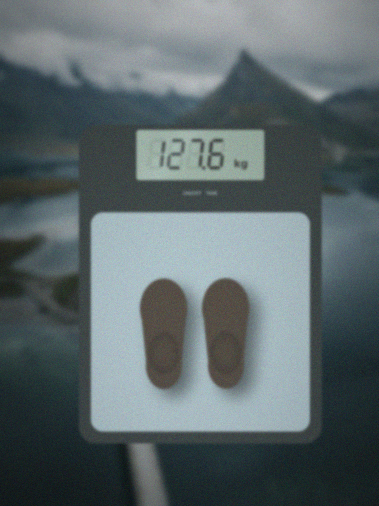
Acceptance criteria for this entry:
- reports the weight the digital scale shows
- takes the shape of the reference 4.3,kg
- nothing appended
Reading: 127.6,kg
